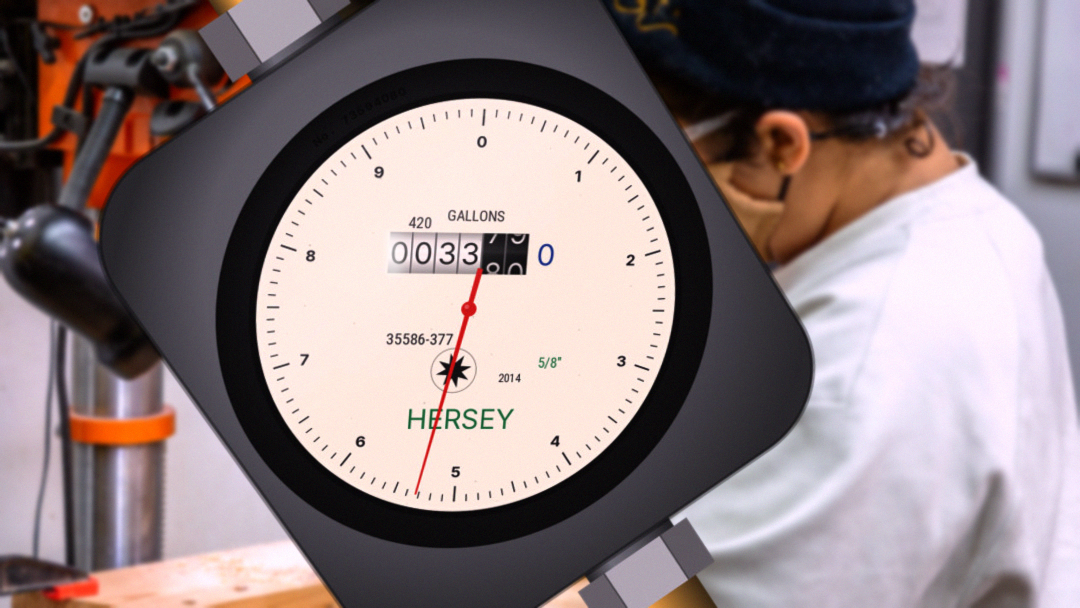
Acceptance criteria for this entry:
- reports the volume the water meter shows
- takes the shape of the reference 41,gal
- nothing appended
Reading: 33795.3,gal
